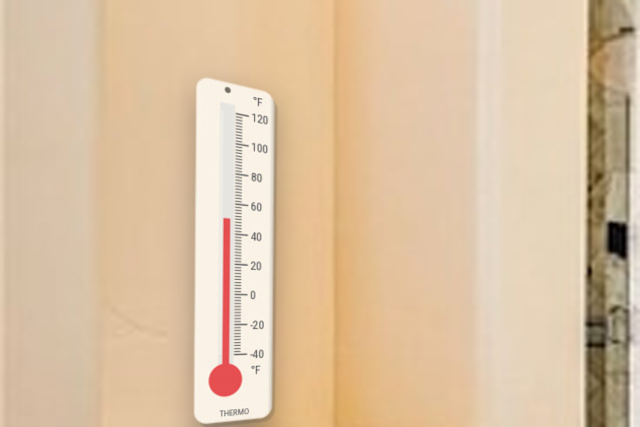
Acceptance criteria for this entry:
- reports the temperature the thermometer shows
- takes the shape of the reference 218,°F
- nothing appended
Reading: 50,°F
